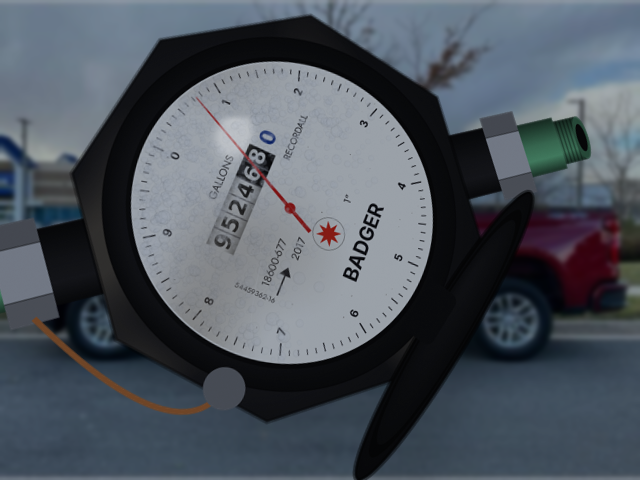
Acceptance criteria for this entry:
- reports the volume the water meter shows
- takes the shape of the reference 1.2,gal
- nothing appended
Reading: 9524680.7,gal
